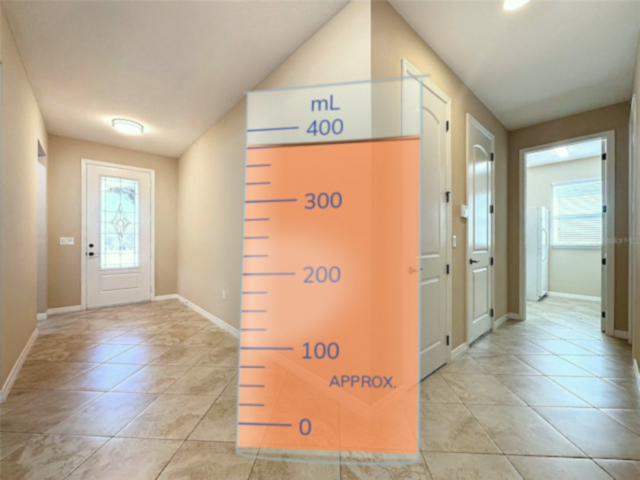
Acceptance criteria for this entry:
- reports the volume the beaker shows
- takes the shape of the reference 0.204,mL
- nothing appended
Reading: 375,mL
